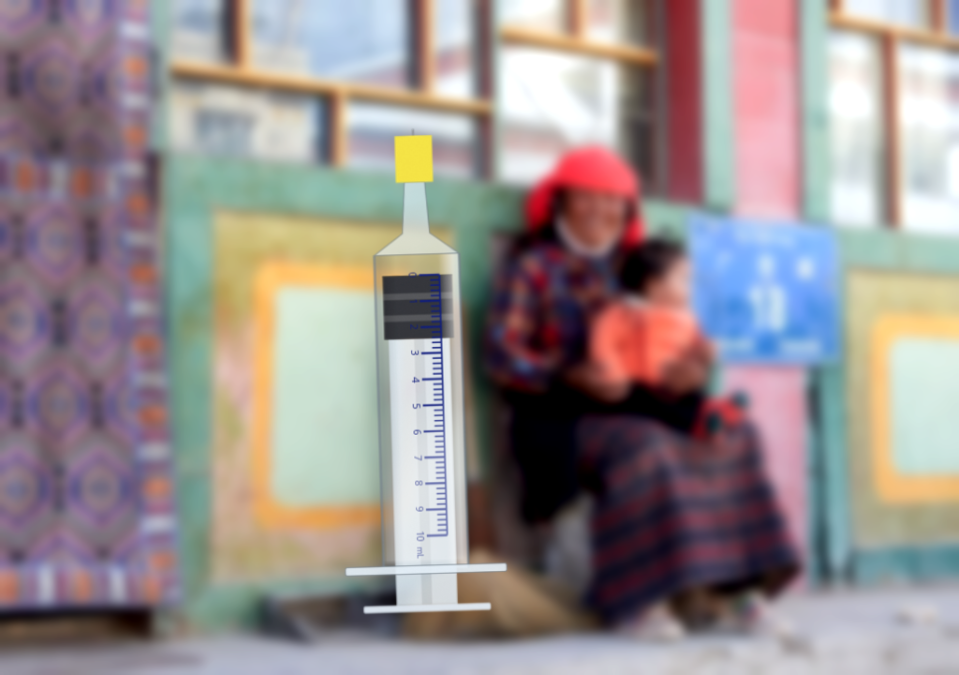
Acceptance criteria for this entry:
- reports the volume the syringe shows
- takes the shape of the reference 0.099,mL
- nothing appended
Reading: 0,mL
